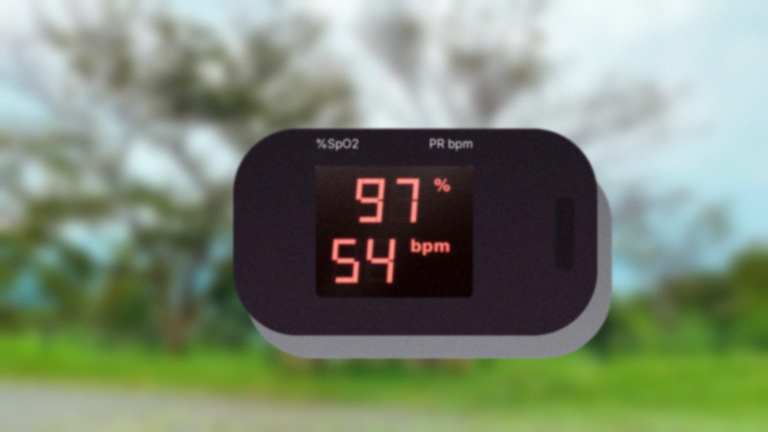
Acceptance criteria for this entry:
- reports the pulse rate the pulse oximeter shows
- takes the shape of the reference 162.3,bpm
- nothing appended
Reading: 54,bpm
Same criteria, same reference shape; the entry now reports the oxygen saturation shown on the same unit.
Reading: 97,%
